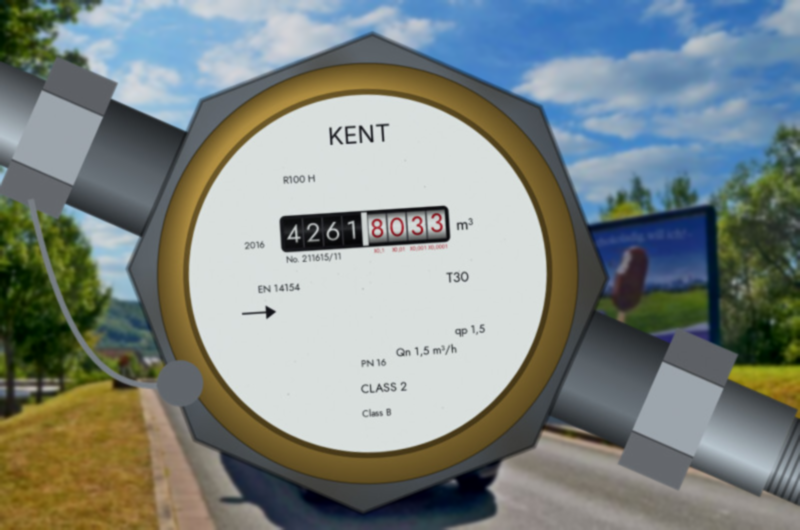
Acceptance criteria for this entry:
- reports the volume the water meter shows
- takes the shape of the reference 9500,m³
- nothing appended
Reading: 4261.8033,m³
